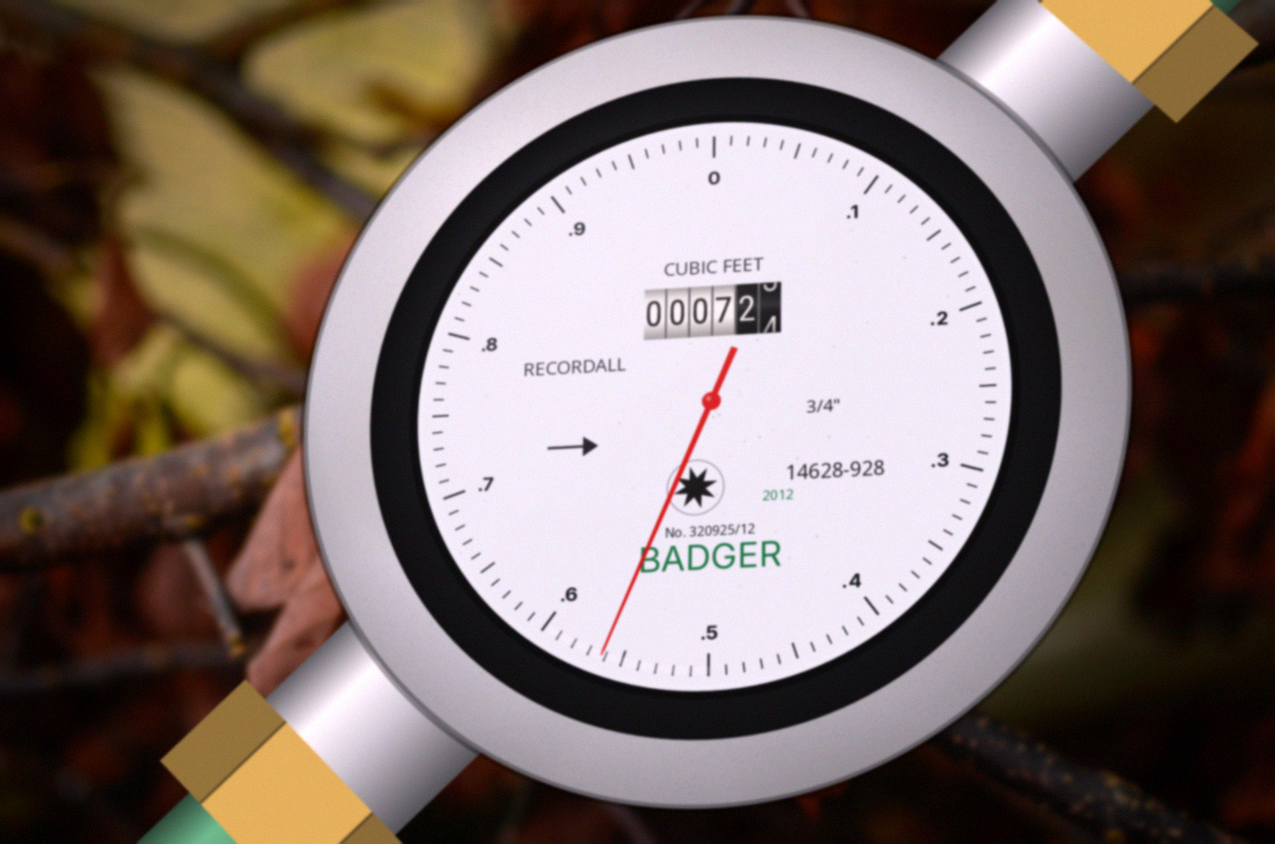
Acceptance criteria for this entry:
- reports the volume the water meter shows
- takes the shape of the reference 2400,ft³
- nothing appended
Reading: 723.56,ft³
